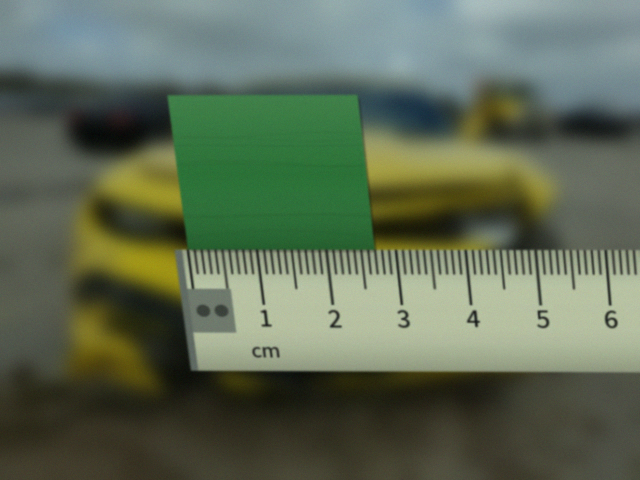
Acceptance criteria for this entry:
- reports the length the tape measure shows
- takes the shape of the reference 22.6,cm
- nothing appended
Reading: 2.7,cm
